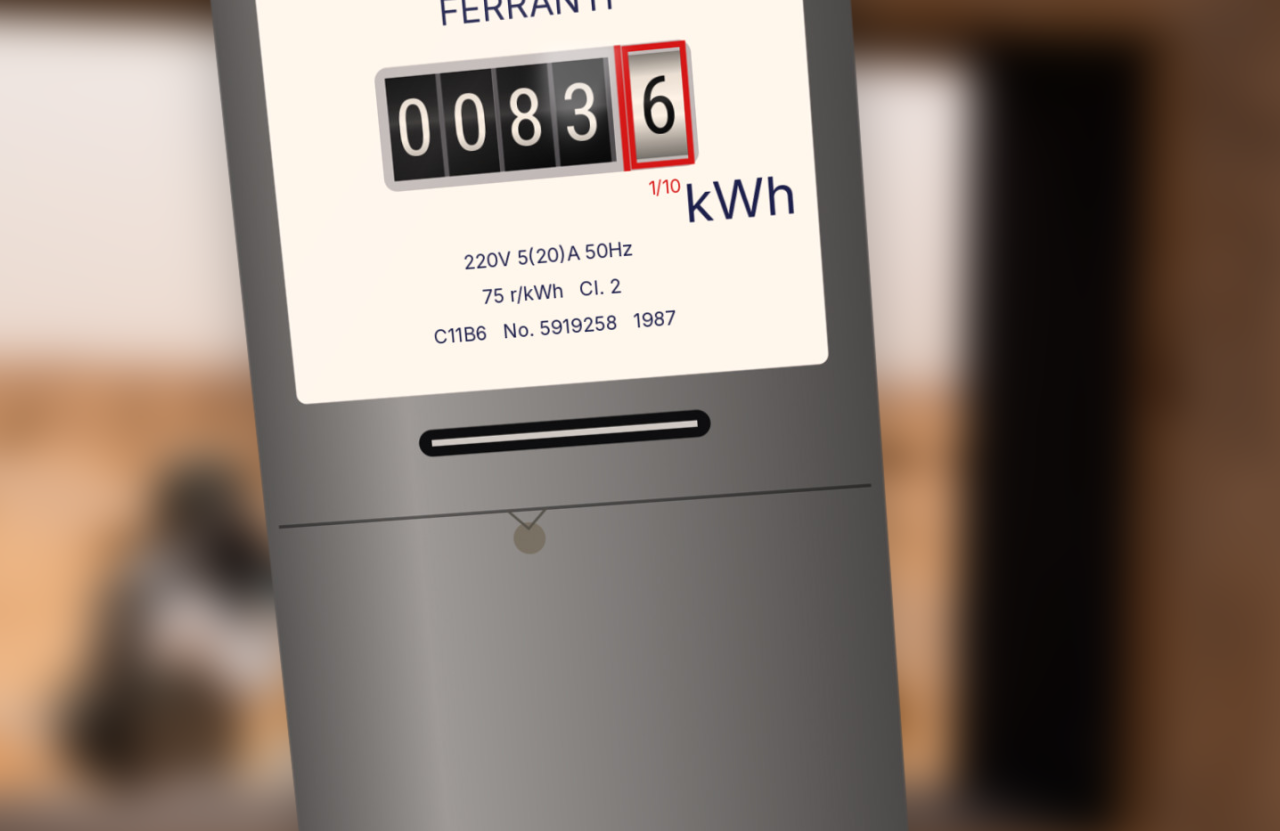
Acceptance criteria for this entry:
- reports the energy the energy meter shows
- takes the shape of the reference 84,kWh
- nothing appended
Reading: 83.6,kWh
